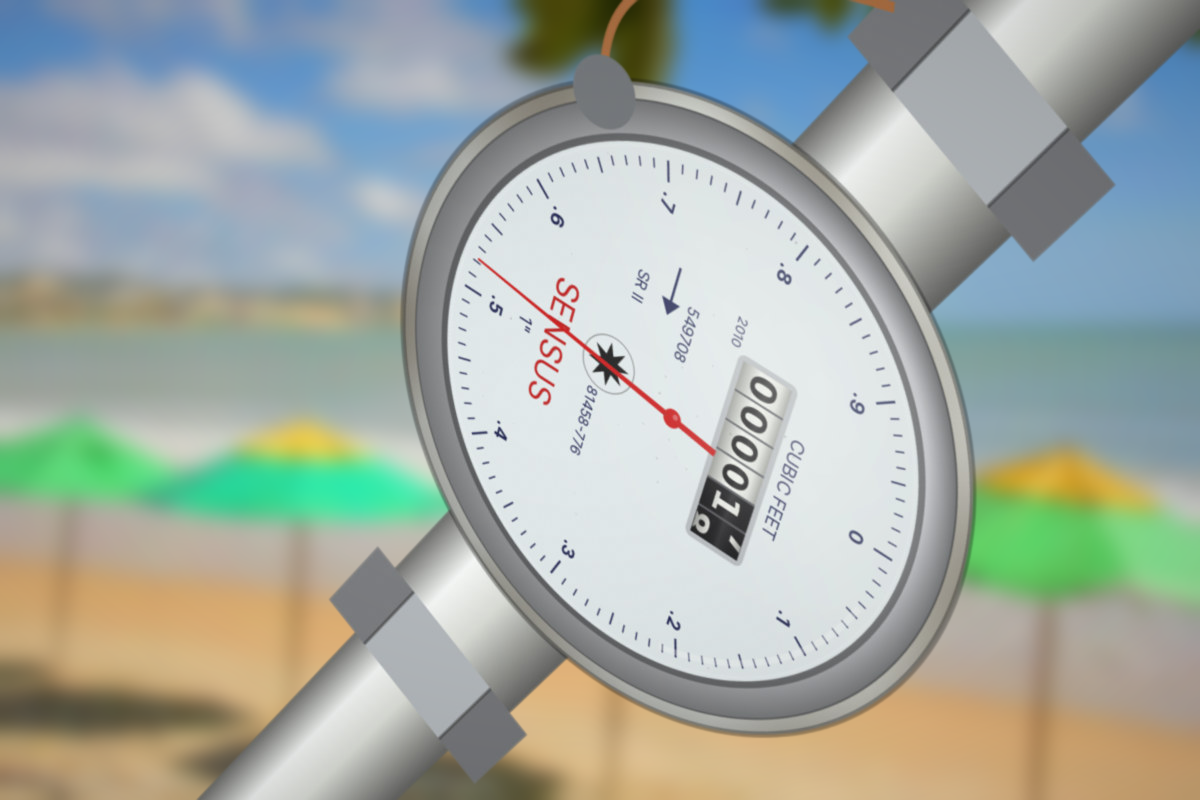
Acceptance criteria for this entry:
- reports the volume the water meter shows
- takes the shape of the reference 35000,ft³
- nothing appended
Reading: 17.52,ft³
